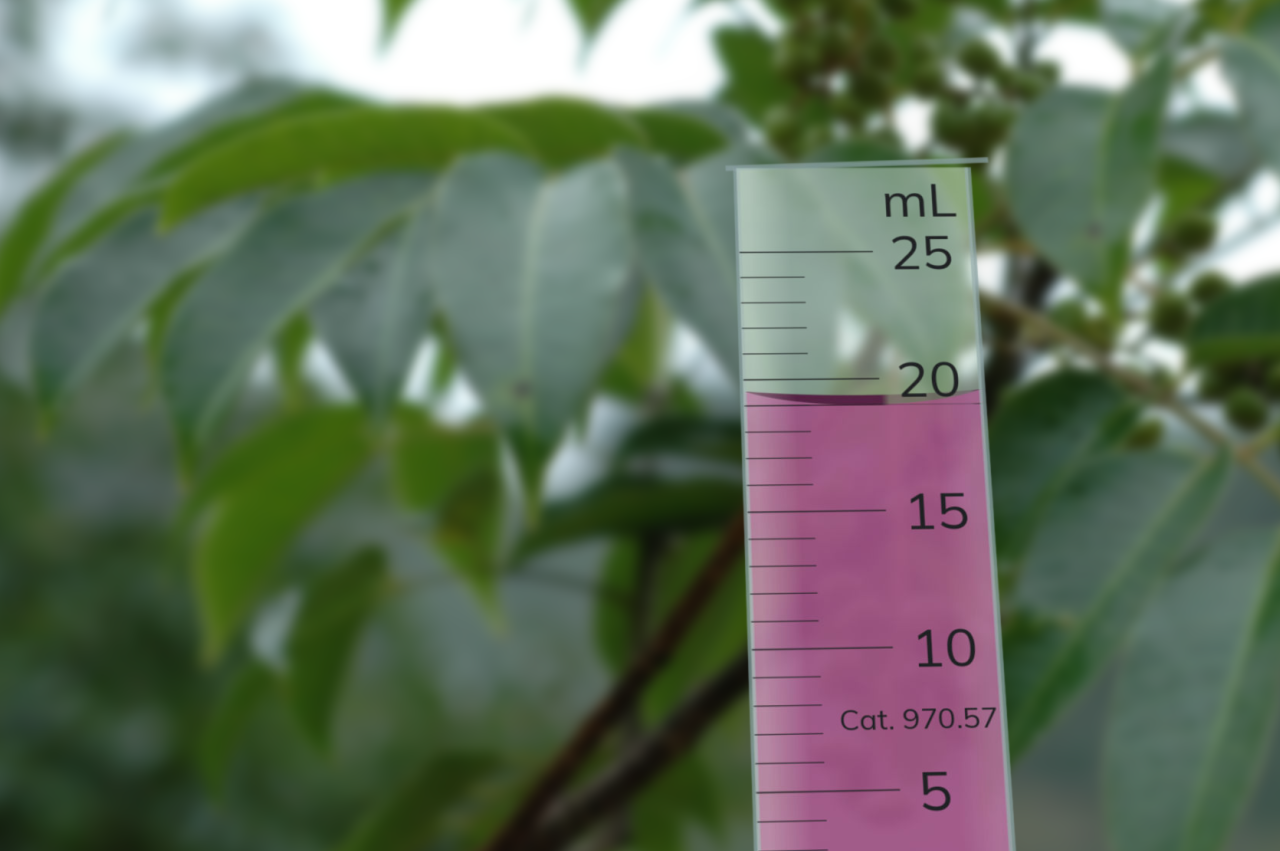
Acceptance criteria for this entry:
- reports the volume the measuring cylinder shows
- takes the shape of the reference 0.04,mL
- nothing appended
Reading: 19,mL
